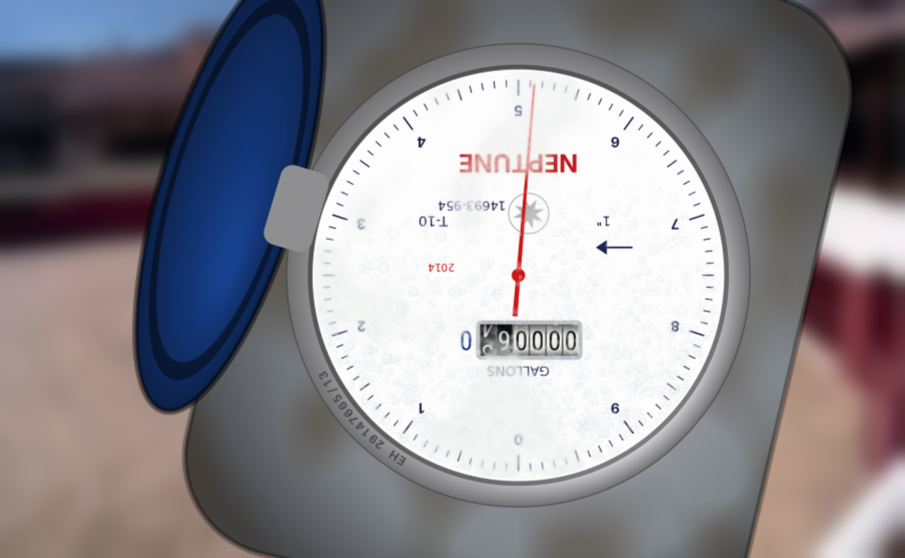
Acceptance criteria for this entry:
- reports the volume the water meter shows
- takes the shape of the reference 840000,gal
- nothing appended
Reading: 635.1,gal
